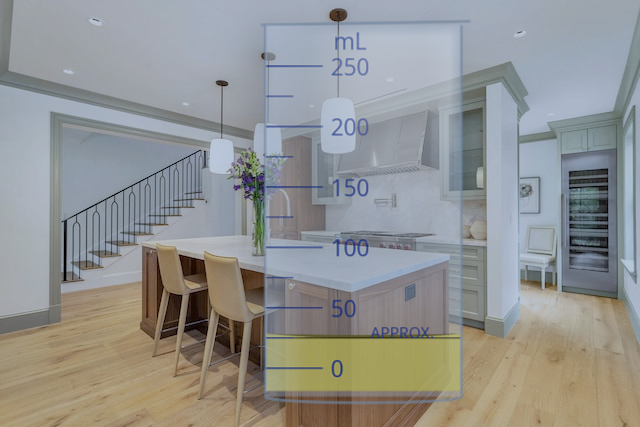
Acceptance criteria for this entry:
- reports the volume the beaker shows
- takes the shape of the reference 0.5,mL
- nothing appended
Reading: 25,mL
